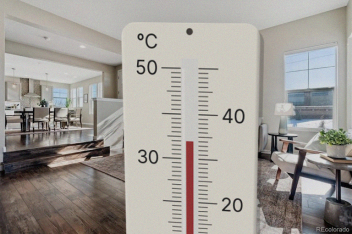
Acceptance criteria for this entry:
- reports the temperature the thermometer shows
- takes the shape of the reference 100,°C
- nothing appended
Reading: 34,°C
